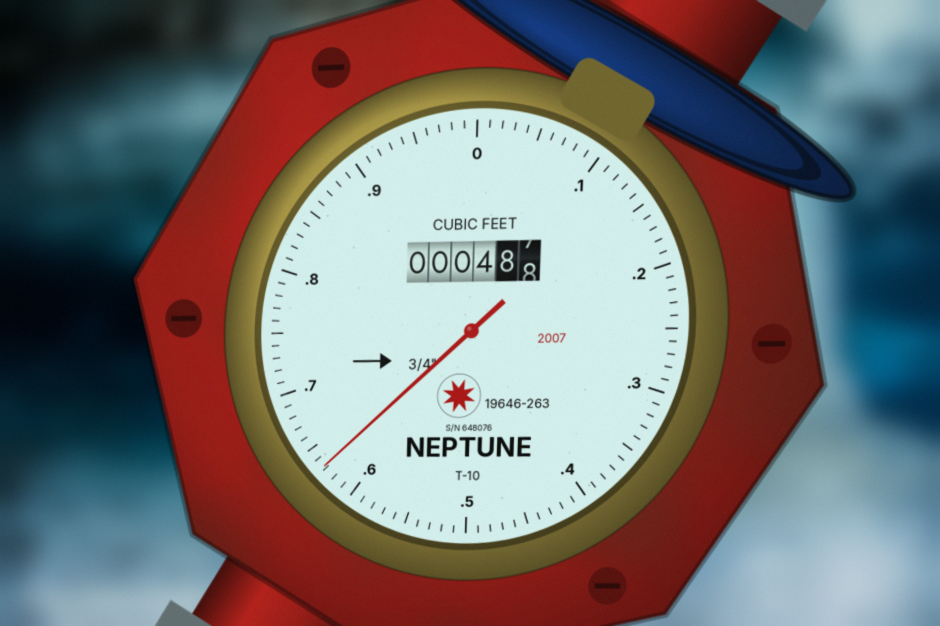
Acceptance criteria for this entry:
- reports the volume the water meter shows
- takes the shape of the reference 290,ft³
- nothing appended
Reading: 487.63,ft³
